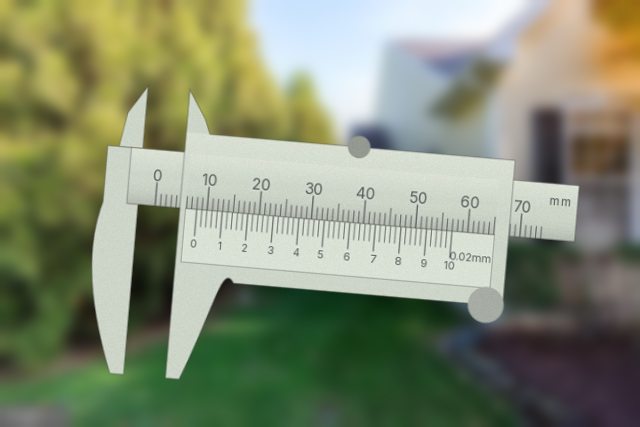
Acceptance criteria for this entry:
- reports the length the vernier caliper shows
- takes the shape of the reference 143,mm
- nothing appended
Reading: 8.0,mm
